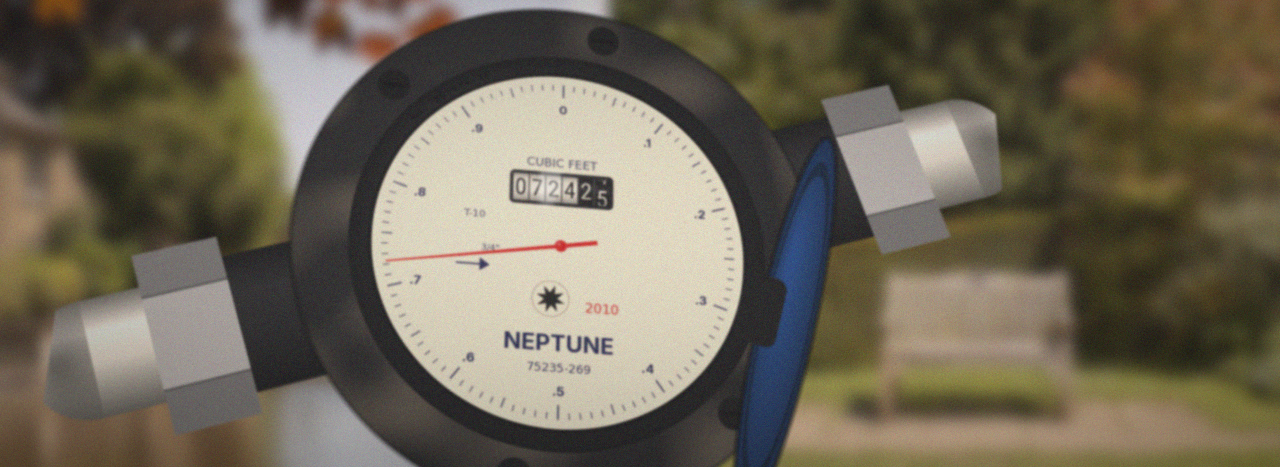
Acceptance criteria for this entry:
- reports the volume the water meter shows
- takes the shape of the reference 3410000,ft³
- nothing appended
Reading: 72424.72,ft³
